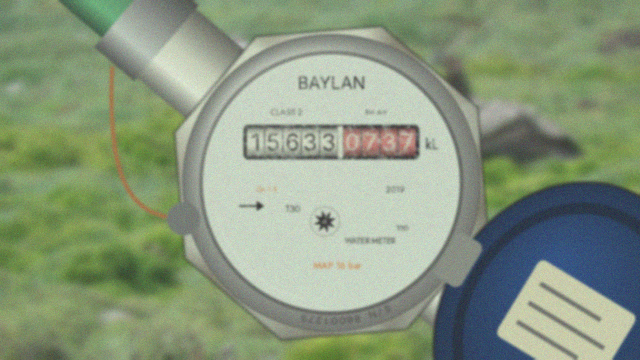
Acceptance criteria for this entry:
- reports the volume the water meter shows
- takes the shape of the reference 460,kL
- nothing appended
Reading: 15633.0737,kL
